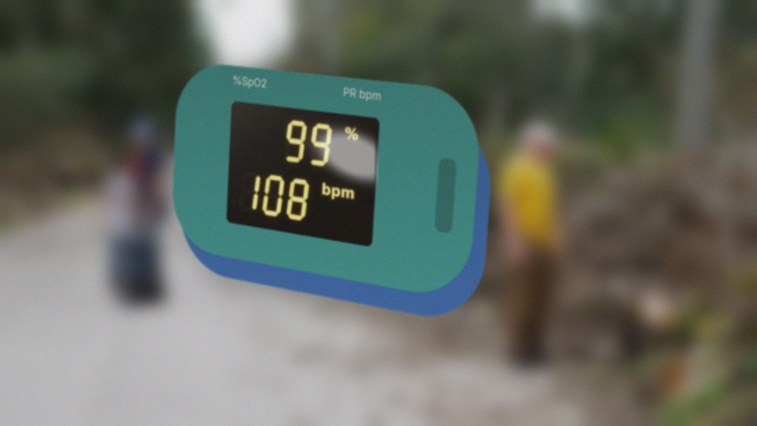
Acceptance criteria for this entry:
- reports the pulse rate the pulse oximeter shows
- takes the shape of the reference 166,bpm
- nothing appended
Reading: 108,bpm
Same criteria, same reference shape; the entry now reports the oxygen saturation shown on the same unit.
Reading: 99,%
